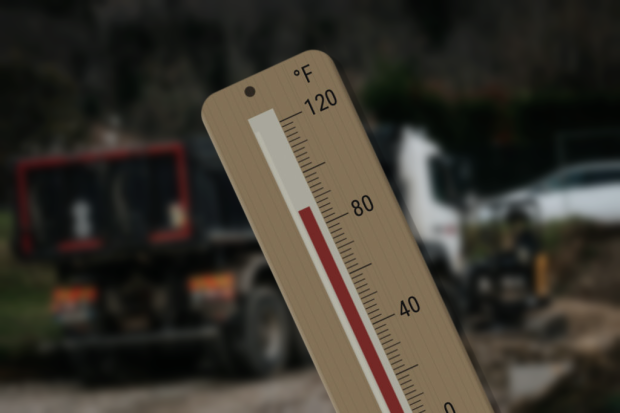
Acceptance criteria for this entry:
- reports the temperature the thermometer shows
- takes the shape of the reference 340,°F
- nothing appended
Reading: 88,°F
